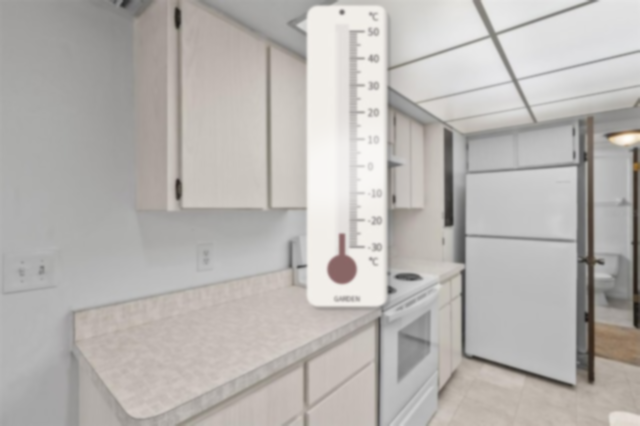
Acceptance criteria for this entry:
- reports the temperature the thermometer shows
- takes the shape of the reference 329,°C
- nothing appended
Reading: -25,°C
